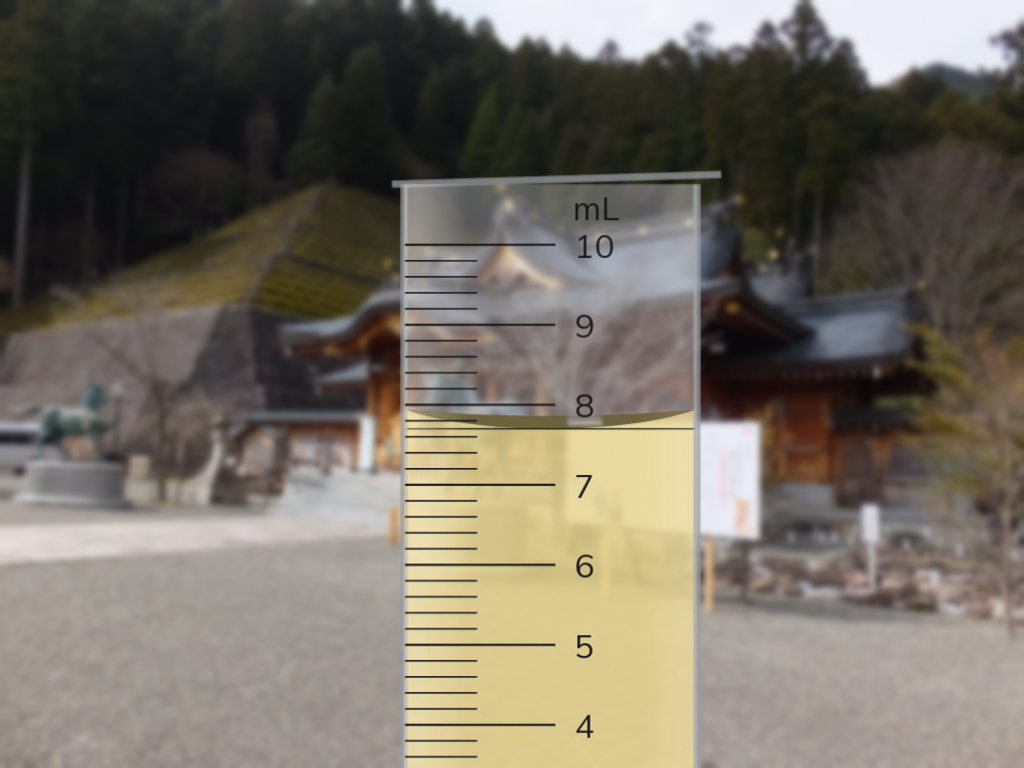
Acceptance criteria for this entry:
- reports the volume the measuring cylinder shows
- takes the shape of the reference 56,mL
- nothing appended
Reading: 7.7,mL
